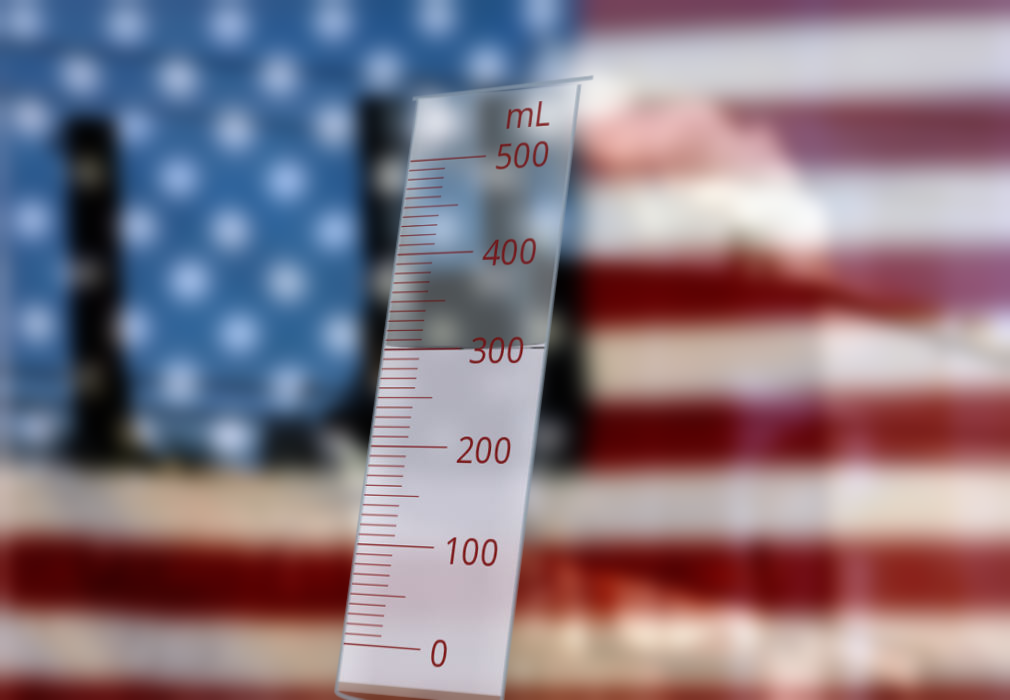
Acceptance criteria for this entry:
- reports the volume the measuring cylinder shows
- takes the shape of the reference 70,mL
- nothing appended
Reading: 300,mL
